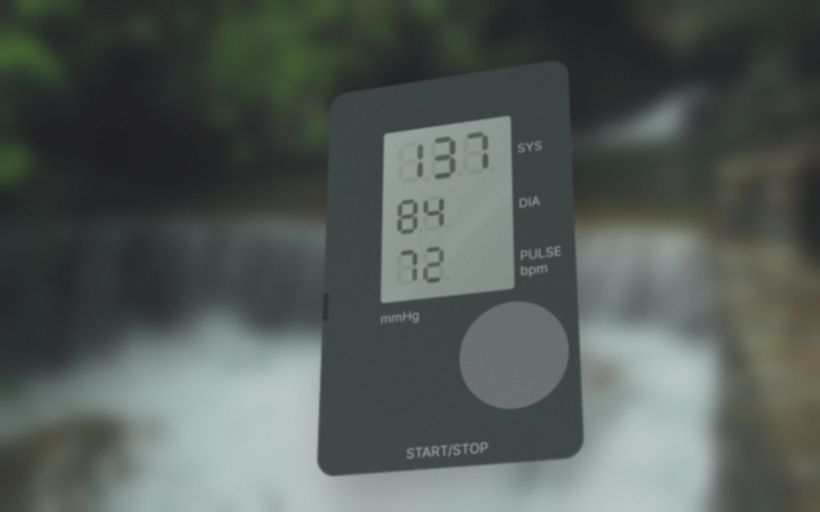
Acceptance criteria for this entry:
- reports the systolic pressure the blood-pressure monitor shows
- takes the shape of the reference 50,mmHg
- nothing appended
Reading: 137,mmHg
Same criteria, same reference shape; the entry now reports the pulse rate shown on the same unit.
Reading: 72,bpm
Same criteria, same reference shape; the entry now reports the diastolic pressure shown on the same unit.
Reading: 84,mmHg
